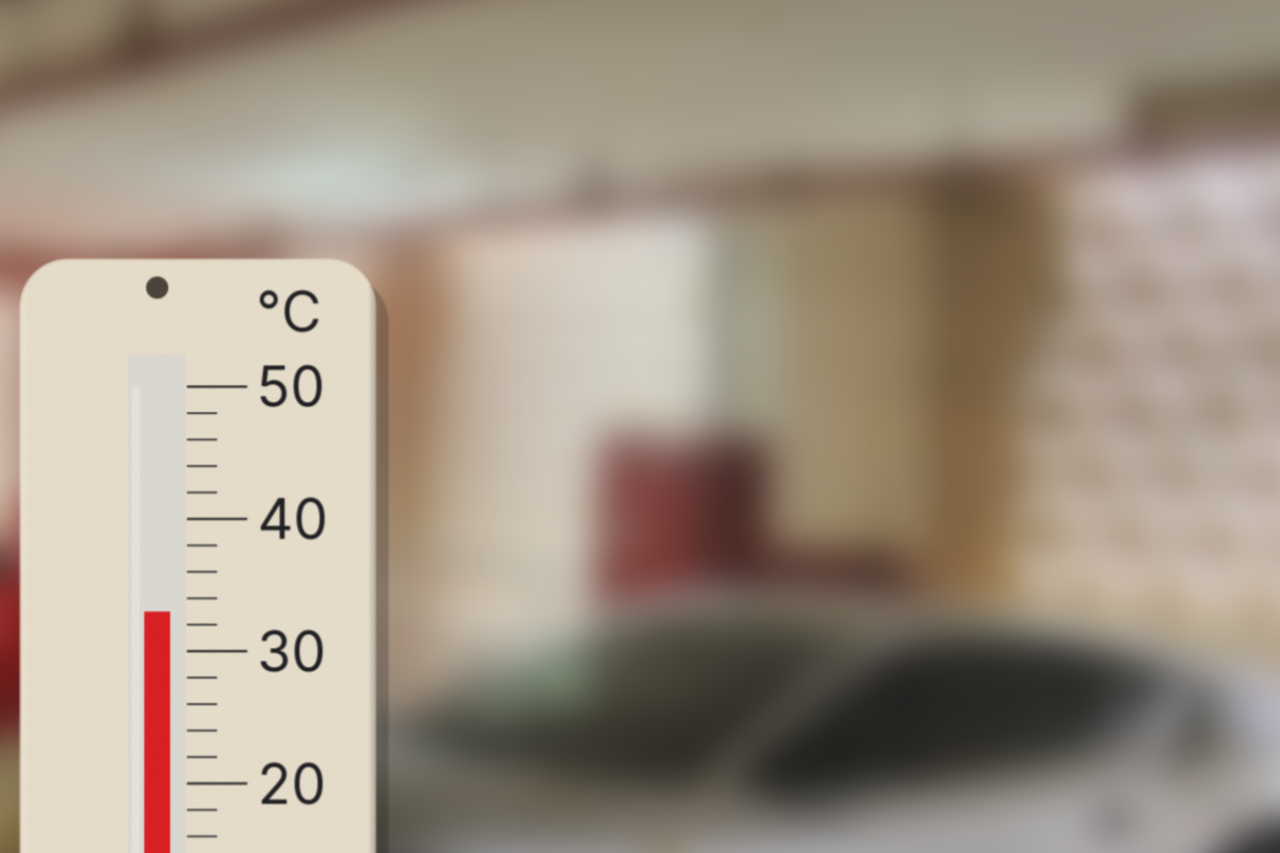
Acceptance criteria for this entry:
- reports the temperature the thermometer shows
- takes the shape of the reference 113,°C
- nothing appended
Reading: 33,°C
